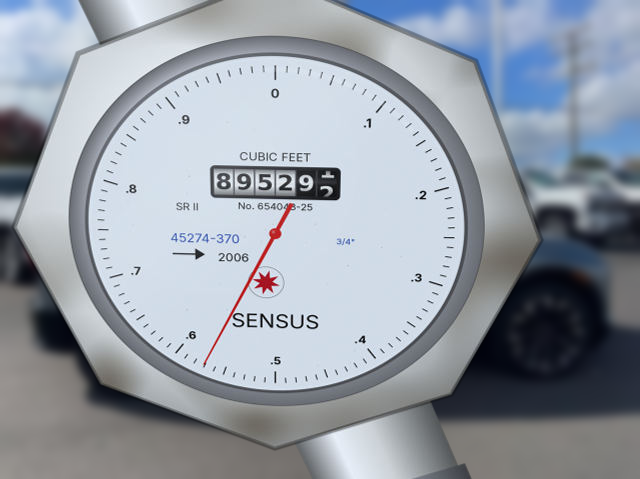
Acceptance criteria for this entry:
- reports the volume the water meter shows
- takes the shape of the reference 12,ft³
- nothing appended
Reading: 895291.57,ft³
